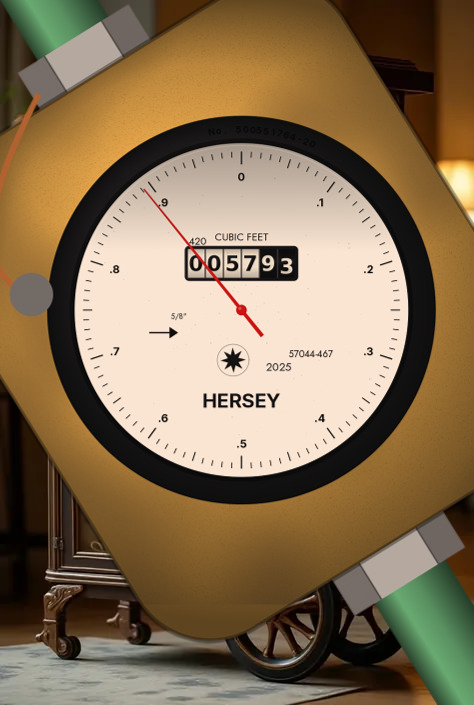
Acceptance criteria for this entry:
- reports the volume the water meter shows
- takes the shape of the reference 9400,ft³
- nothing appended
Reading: 5792.89,ft³
